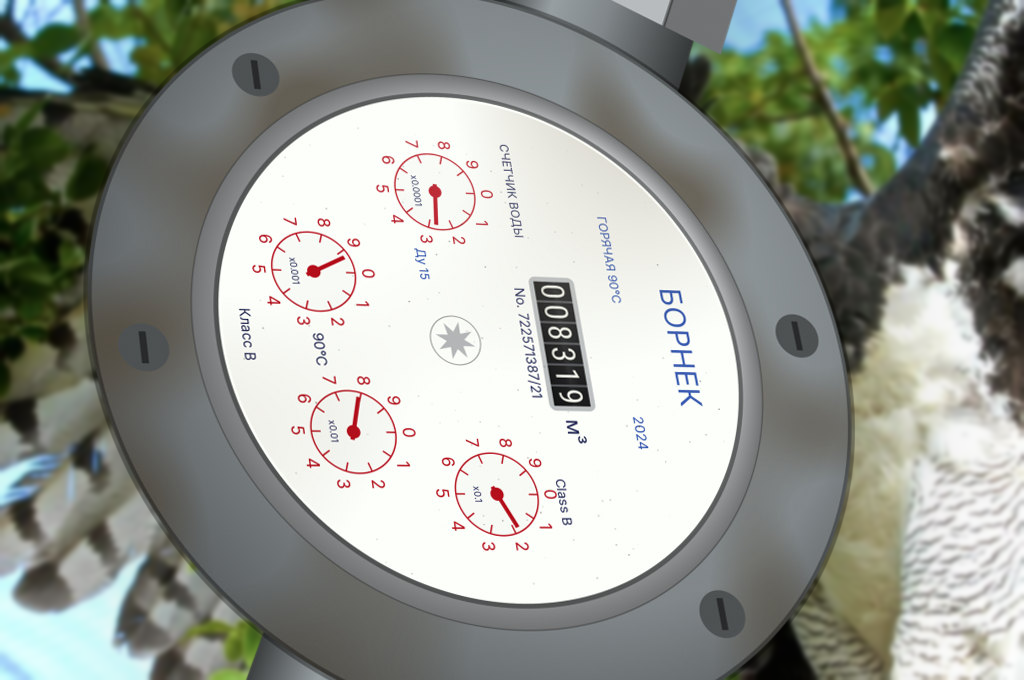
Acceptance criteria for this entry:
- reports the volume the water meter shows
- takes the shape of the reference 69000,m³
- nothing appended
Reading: 8319.1792,m³
